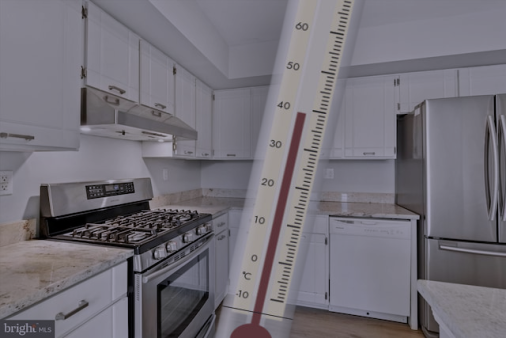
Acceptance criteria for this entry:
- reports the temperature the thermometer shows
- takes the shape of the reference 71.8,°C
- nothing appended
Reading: 39,°C
